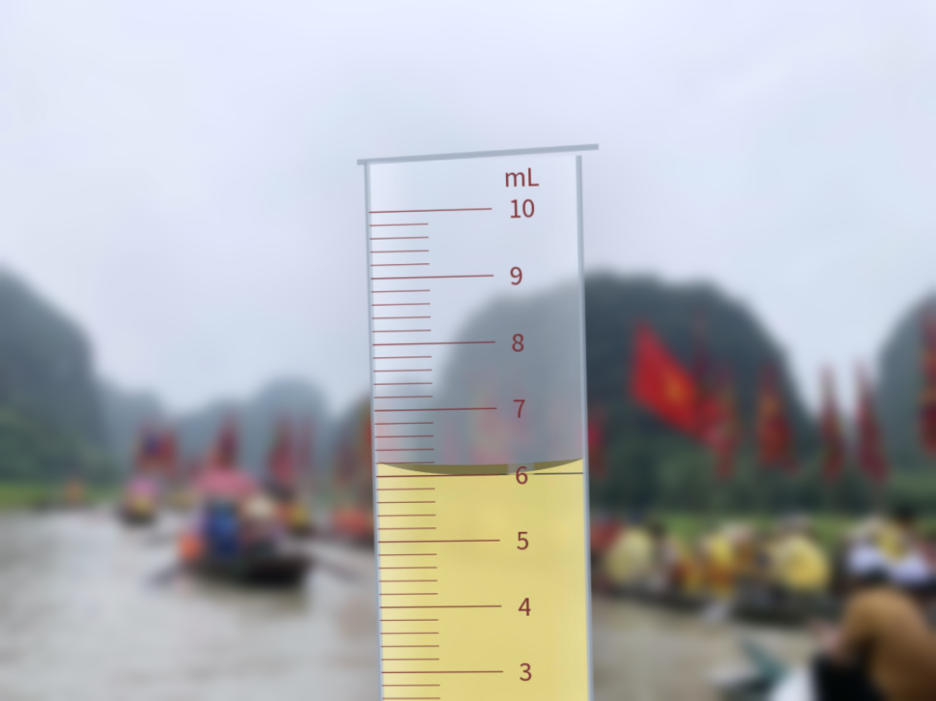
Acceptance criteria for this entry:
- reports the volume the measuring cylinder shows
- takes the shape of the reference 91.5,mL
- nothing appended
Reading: 6,mL
